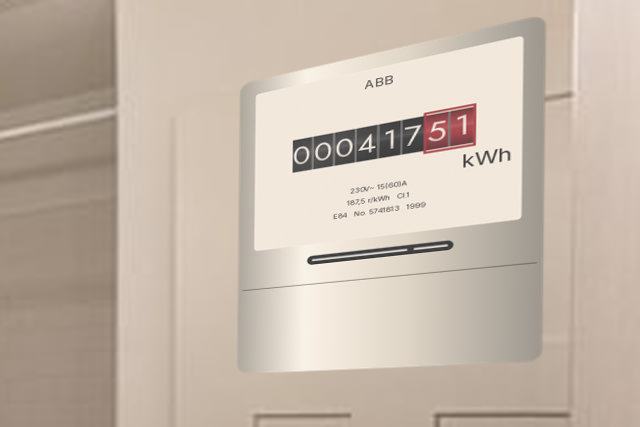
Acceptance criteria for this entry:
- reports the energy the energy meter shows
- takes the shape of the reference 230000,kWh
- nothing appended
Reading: 417.51,kWh
